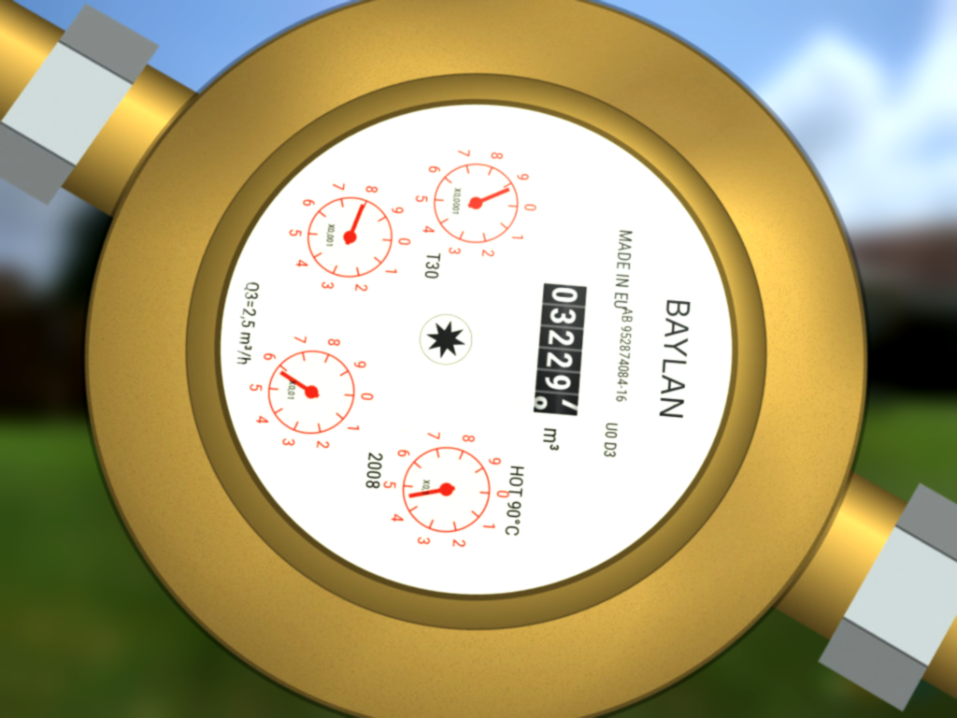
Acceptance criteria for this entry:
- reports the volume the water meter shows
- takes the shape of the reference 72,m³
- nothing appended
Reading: 32297.4579,m³
